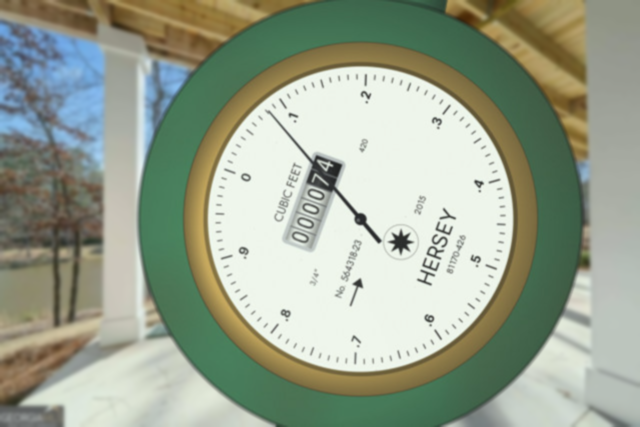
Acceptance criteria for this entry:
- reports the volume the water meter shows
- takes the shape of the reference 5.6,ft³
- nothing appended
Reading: 74.08,ft³
